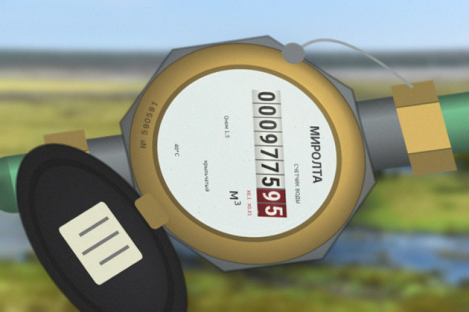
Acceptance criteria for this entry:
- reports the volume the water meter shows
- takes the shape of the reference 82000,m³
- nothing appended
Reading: 9775.95,m³
